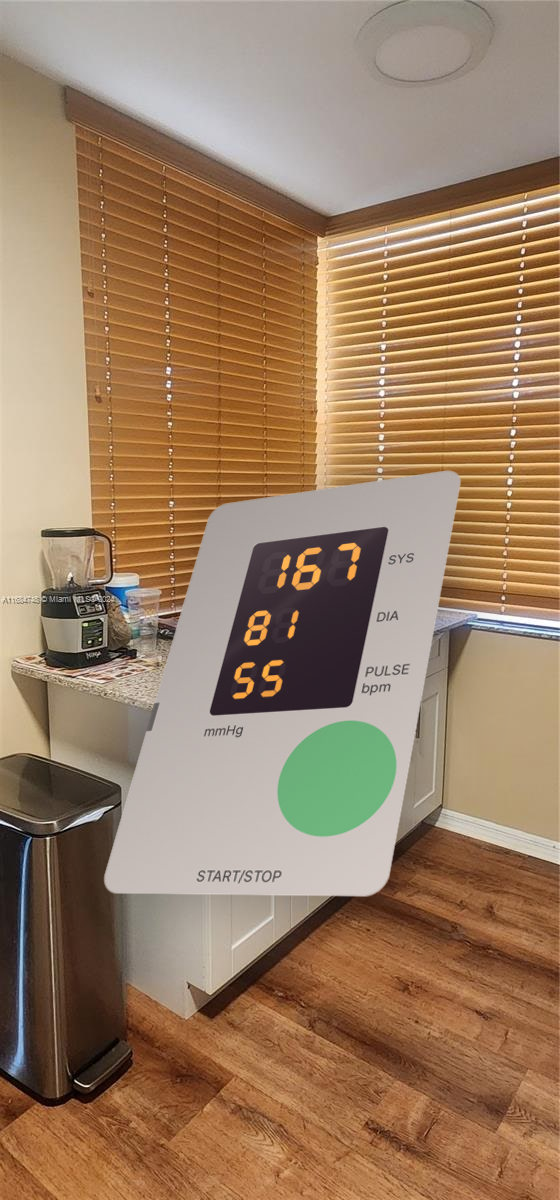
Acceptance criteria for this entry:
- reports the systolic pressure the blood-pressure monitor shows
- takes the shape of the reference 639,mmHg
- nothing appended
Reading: 167,mmHg
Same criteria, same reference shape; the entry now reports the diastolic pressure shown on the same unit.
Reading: 81,mmHg
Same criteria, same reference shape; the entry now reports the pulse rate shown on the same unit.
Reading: 55,bpm
